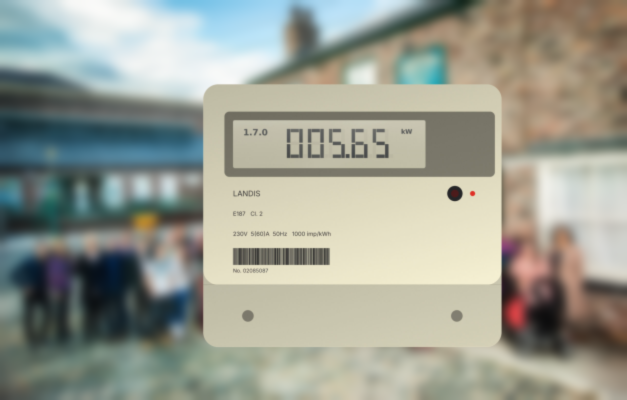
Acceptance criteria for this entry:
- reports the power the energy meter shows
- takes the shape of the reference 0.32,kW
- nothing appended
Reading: 5.65,kW
